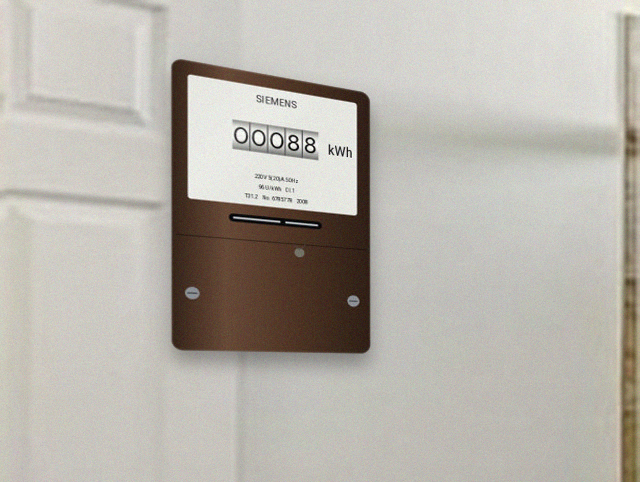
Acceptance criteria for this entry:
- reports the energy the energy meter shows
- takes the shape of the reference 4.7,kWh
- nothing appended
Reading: 88,kWh
